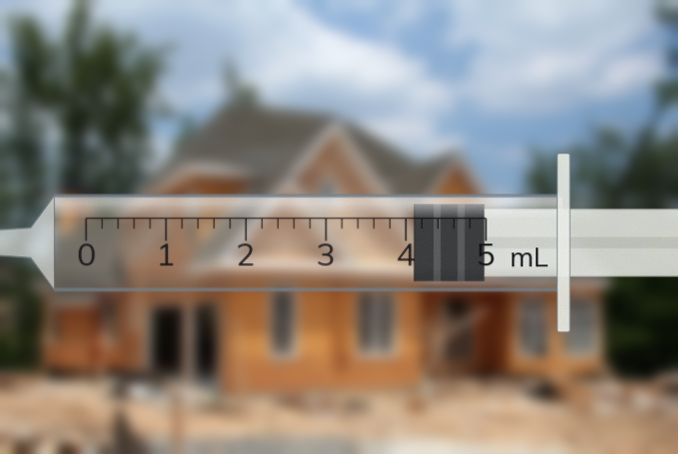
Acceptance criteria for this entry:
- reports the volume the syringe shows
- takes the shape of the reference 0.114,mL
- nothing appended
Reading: 4.1,mL
